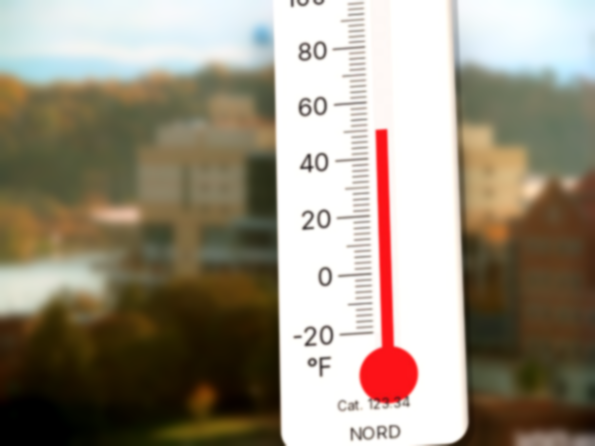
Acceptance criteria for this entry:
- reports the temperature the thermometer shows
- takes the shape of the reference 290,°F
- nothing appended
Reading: 50,°F
